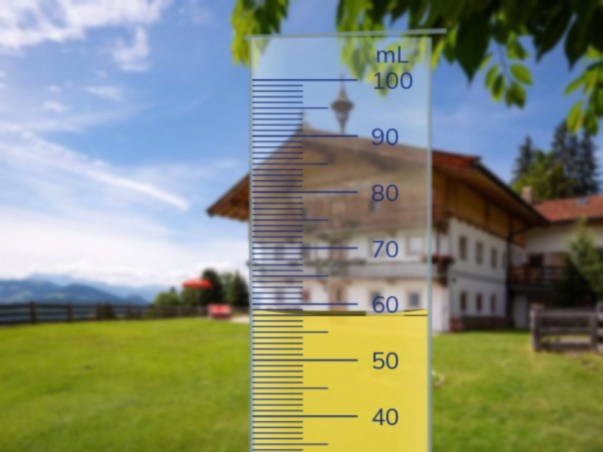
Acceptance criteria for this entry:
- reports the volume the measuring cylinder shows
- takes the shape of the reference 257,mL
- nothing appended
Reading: 58,mL
